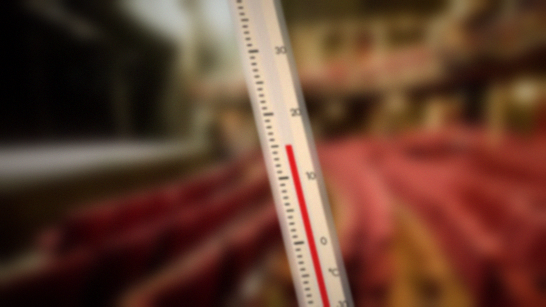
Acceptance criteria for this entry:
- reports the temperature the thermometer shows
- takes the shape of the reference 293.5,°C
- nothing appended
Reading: 15,°C
